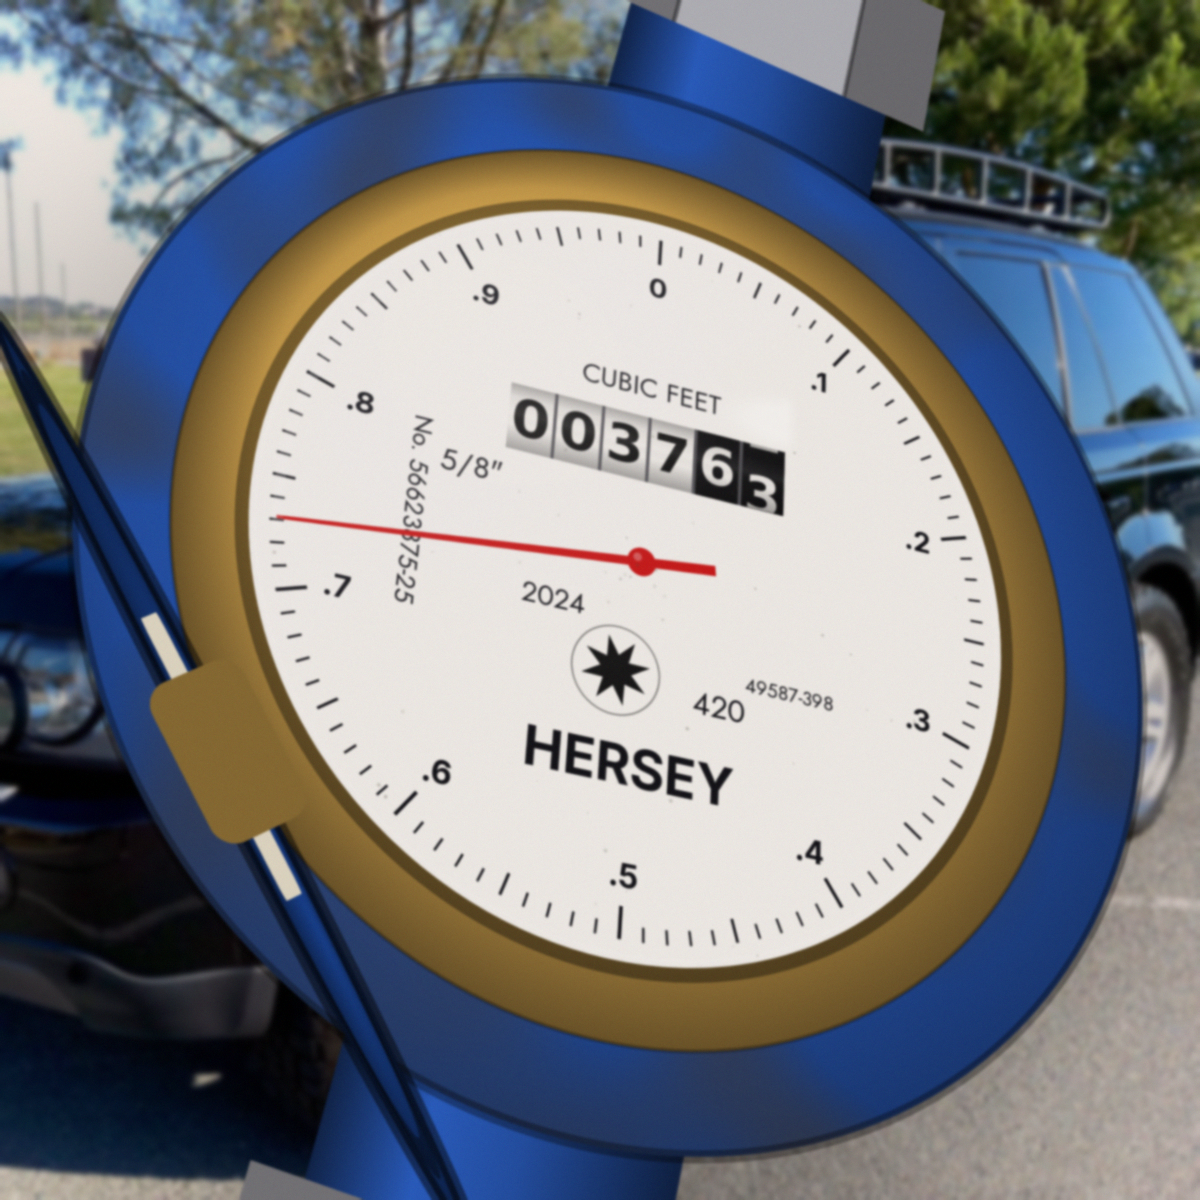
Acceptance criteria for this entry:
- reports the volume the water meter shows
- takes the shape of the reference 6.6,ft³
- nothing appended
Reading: 3762.73,ft³
